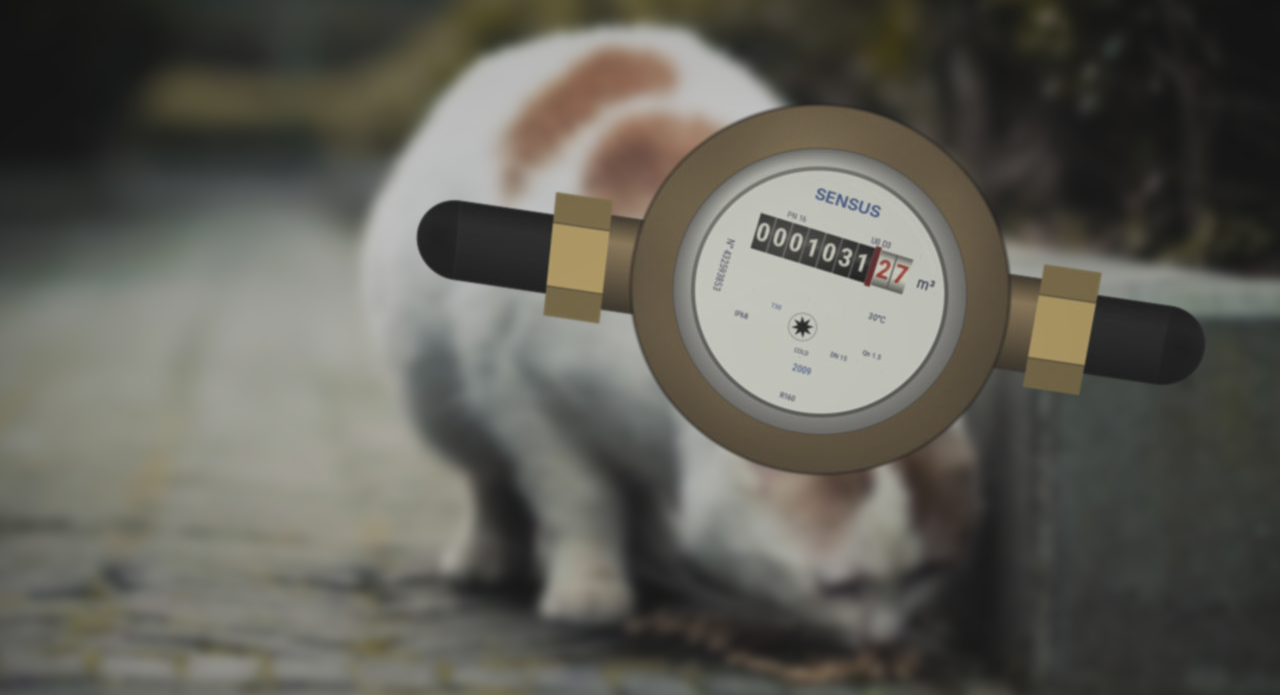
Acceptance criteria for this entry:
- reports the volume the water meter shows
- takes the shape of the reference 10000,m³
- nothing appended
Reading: 1031.27,m³
